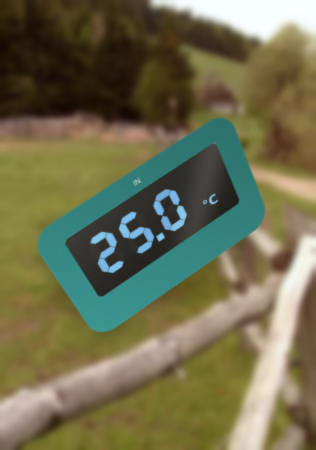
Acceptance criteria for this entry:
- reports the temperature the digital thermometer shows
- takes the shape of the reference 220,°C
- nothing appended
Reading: 25.0,°C
